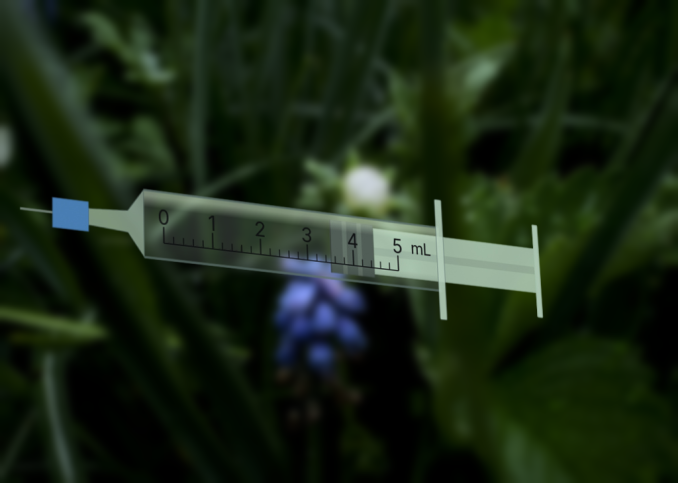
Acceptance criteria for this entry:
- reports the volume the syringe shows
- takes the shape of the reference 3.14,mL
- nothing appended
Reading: 3.5,mL
